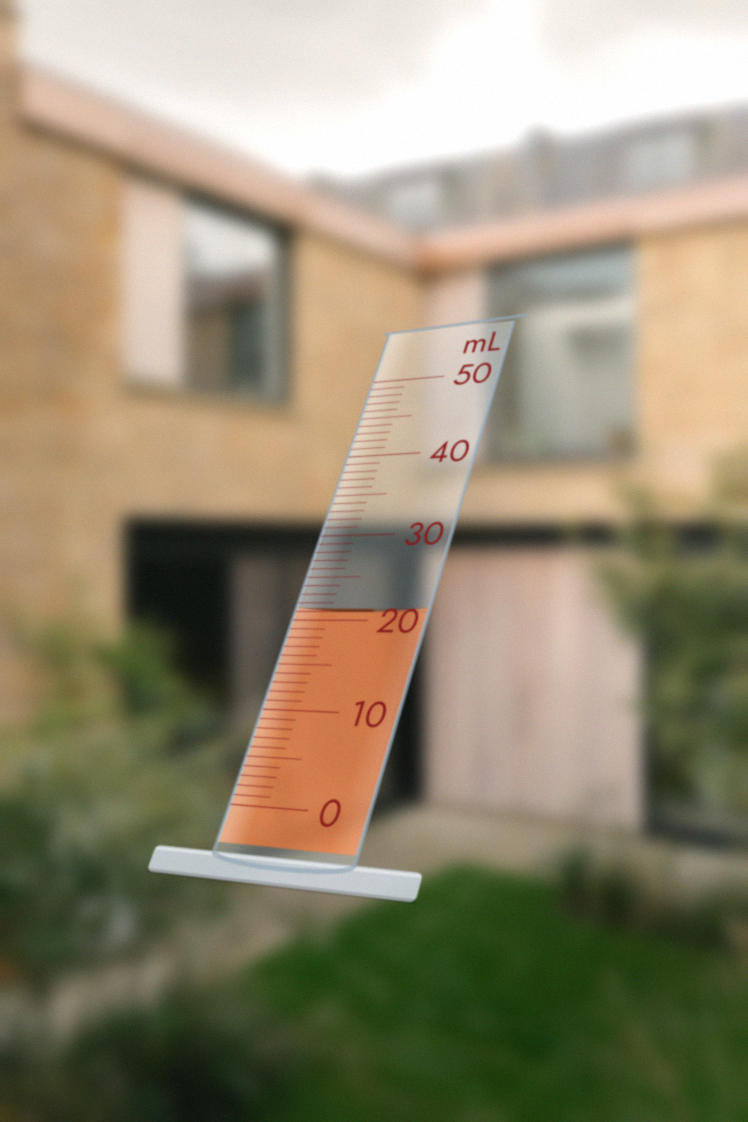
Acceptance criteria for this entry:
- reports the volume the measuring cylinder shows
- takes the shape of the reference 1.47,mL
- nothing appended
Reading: 21,mL
